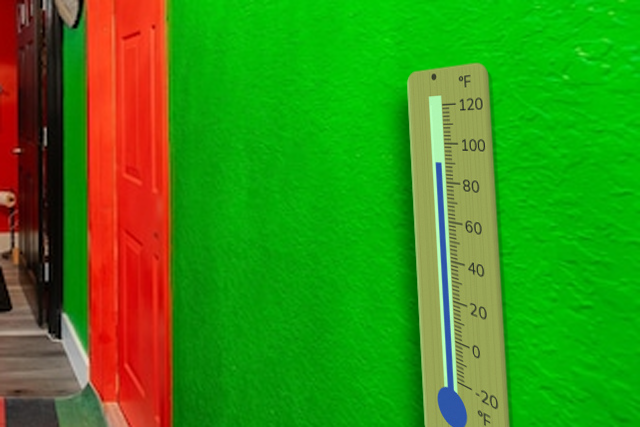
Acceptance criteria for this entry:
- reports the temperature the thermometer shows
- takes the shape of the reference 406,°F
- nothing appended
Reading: 90,°F
